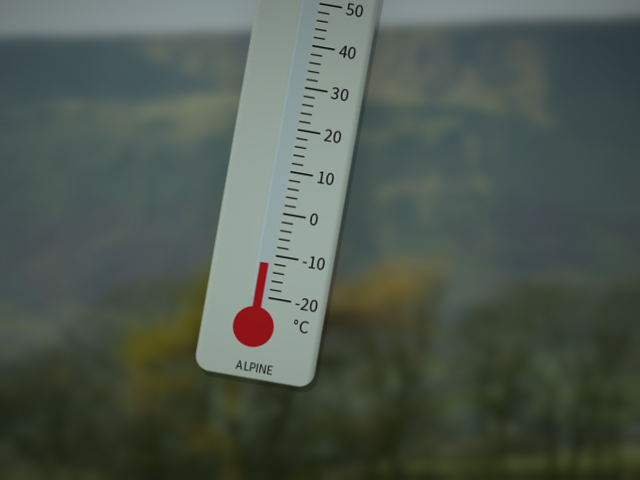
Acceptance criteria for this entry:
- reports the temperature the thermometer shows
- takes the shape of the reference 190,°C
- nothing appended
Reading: -12,°C
